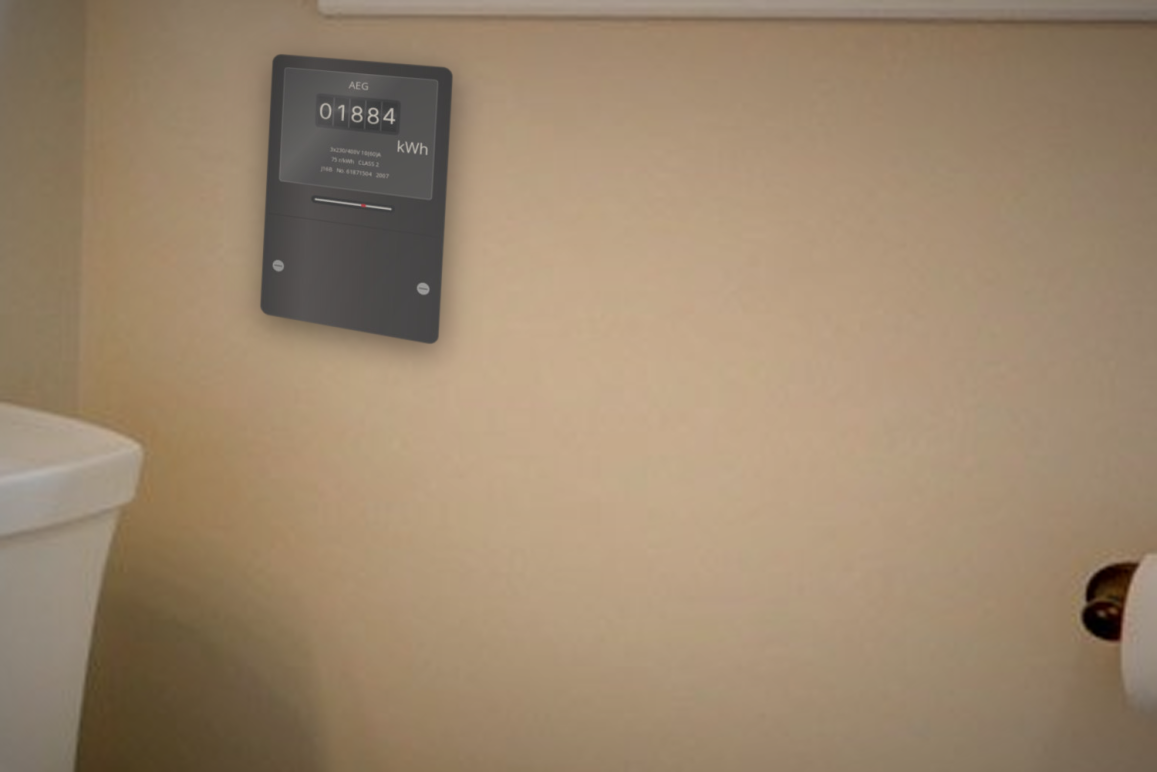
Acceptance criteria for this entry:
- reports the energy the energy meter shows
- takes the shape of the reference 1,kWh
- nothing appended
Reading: 1884,kWh
